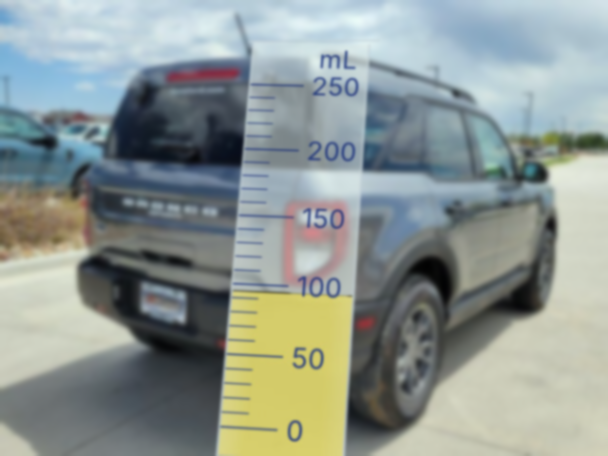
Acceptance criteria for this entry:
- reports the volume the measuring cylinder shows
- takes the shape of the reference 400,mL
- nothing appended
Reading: 95,mL
